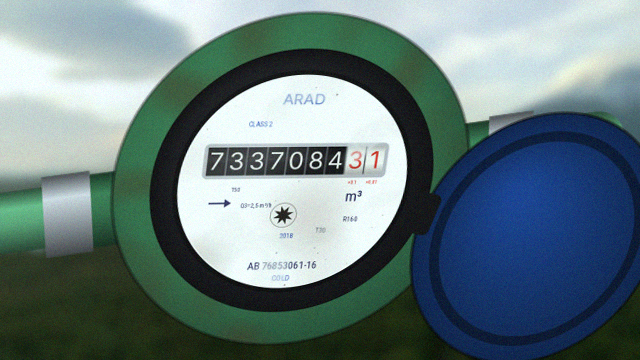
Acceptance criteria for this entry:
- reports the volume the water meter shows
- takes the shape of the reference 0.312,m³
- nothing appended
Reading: 7337084.31,m³
